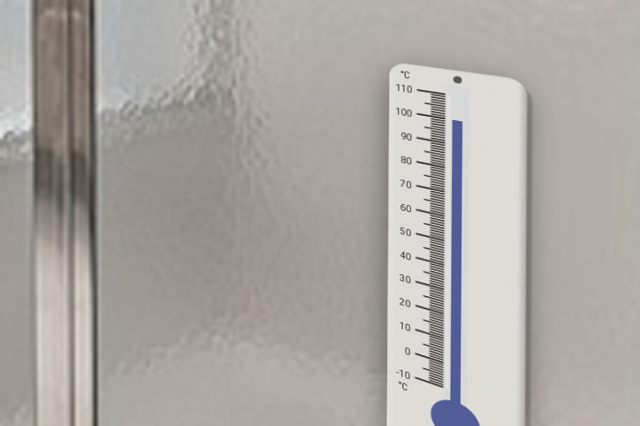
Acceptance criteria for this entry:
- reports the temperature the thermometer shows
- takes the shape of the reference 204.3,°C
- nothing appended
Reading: 100,°C
